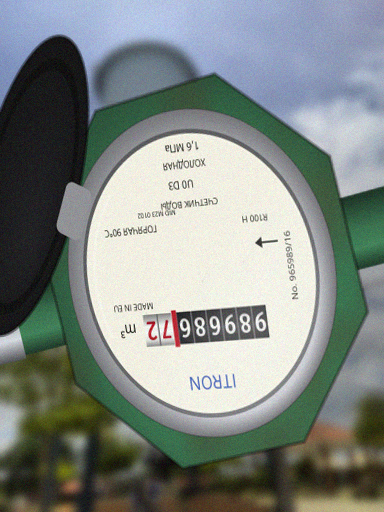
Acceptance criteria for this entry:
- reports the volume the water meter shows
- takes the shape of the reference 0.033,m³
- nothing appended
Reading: 989686.72,m³
